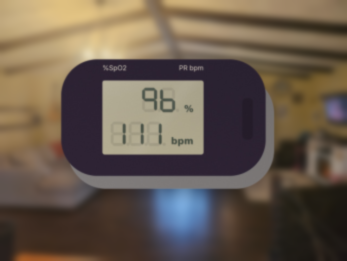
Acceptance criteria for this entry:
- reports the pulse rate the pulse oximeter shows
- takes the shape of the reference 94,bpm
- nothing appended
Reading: 111,bpm
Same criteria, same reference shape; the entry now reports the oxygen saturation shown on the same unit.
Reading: 96,%
